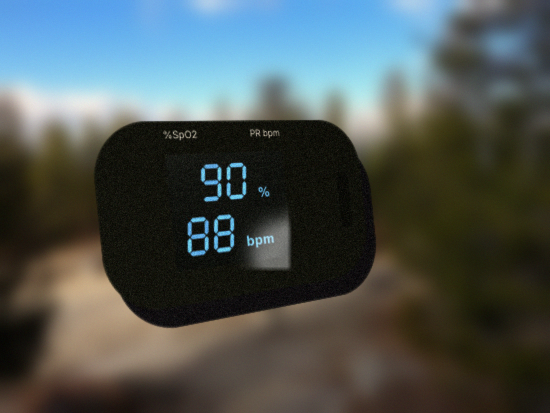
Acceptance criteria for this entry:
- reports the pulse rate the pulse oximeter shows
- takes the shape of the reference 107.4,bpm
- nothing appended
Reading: 88,bpm
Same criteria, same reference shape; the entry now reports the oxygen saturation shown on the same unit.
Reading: 90,%
